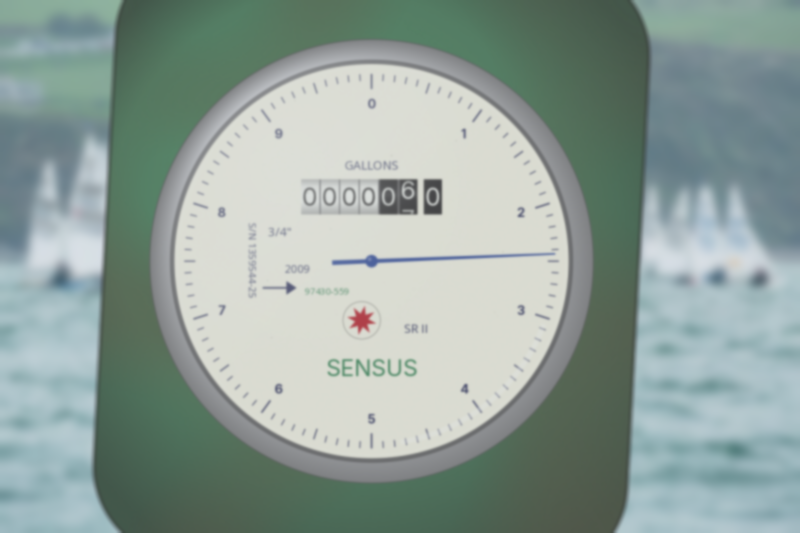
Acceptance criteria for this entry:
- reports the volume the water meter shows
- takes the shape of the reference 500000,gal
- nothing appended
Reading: 62.4,gal
